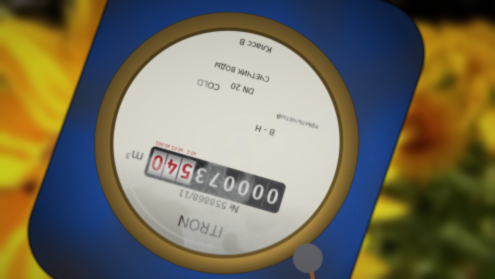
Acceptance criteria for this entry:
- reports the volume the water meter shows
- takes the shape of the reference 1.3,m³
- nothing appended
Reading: 73.540,m³
